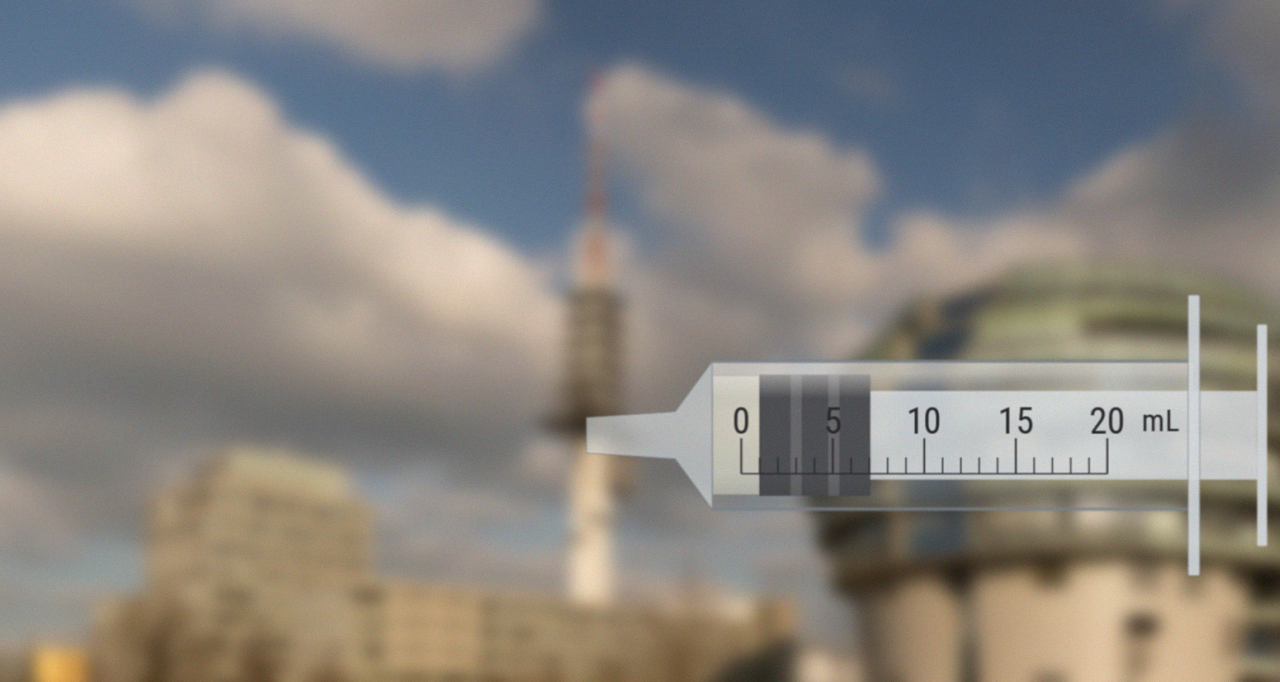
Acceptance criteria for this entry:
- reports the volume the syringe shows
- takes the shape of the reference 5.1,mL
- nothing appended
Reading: 1,mL
